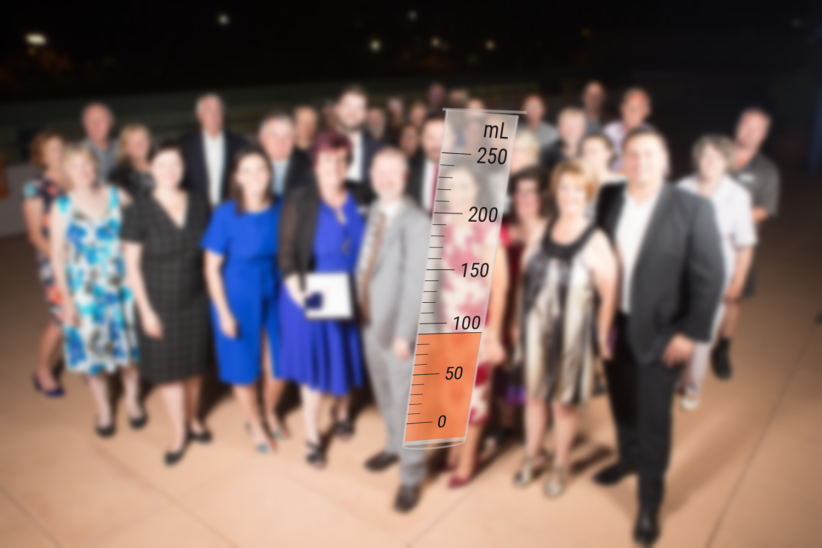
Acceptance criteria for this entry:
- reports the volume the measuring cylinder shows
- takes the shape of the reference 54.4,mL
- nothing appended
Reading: 90,mL
